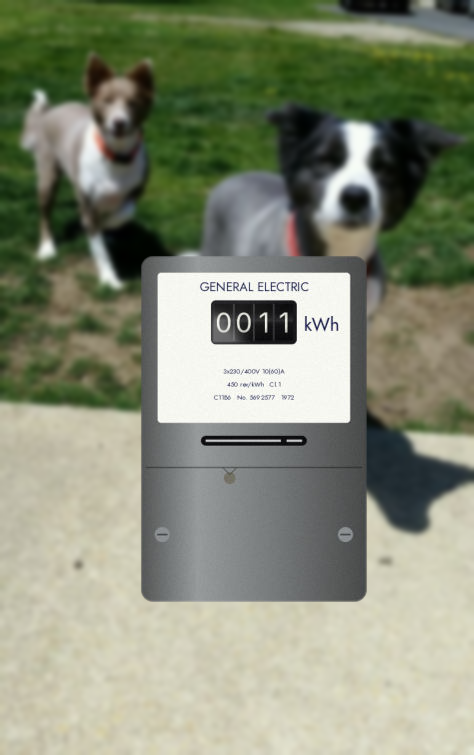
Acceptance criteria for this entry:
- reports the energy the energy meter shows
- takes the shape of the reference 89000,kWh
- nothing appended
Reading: 11,kWh
